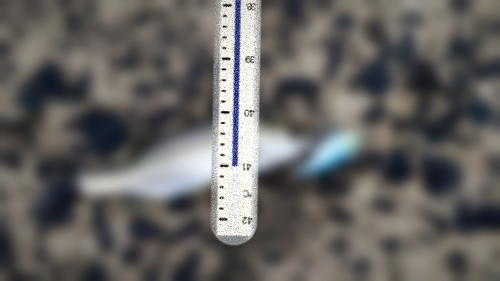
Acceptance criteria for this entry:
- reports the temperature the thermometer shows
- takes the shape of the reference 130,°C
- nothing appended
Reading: 41,°C
